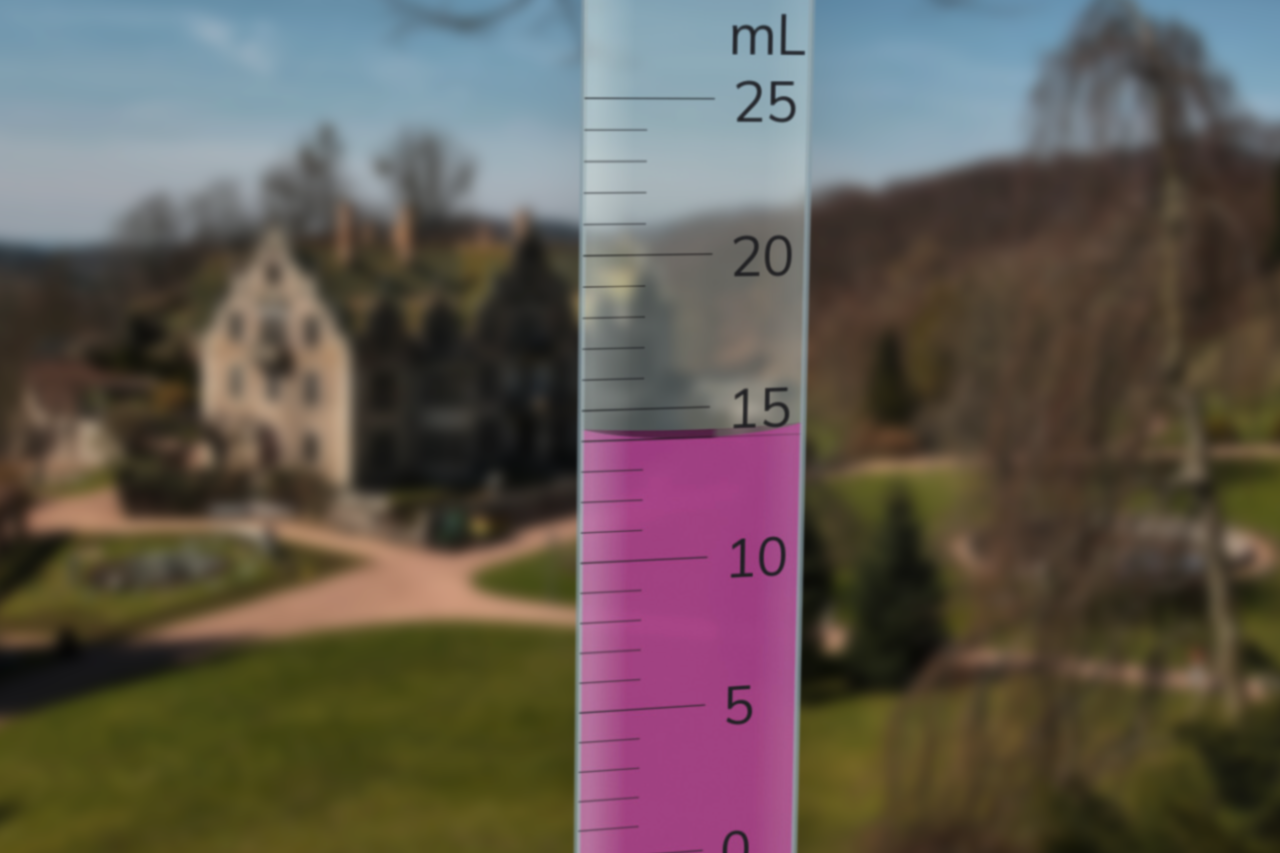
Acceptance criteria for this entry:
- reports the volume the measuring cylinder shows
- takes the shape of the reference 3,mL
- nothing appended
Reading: 14,mL
